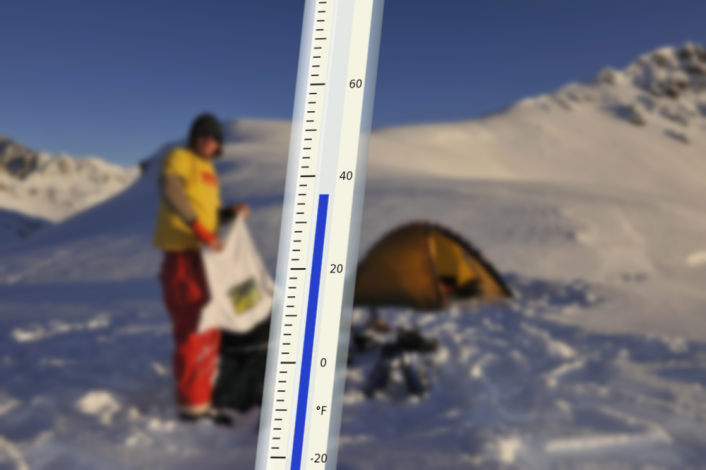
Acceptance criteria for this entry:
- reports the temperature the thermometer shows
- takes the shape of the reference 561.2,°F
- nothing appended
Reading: 36,°F
